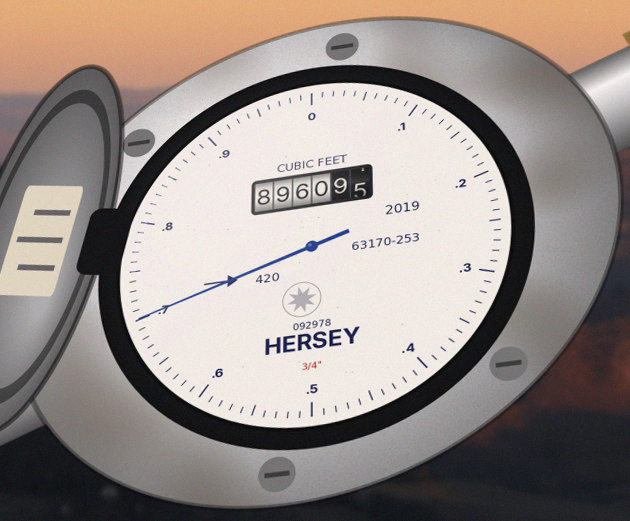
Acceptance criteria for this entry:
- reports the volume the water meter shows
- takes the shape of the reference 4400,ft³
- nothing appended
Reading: 896094.70,ft³
